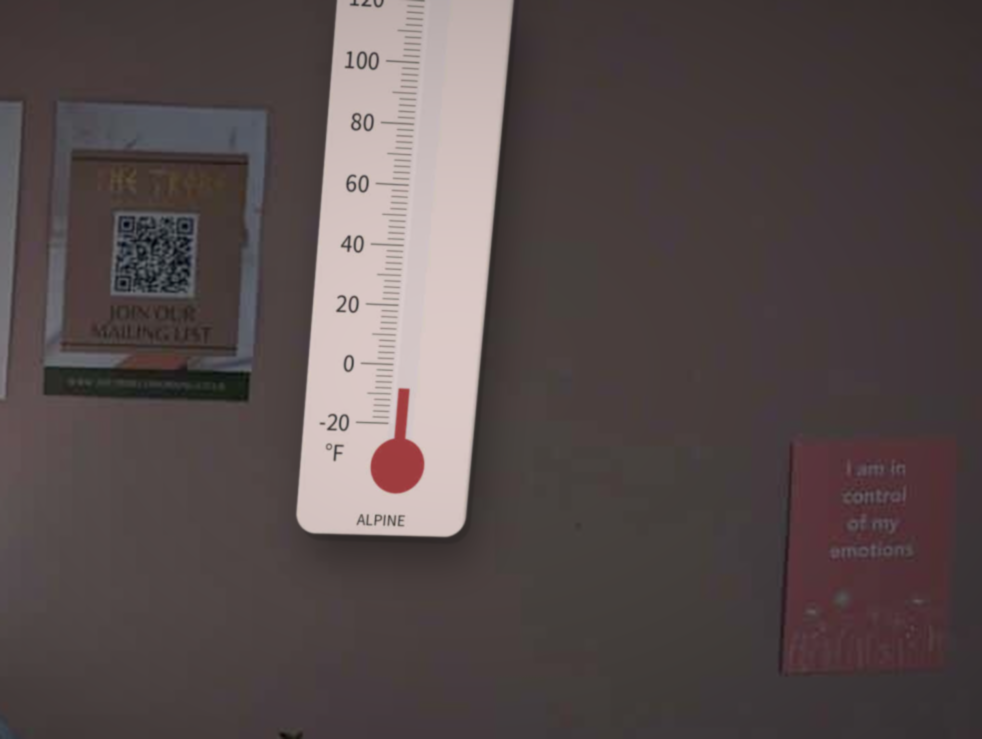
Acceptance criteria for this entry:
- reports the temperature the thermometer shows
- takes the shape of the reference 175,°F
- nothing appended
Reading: -8,°F
